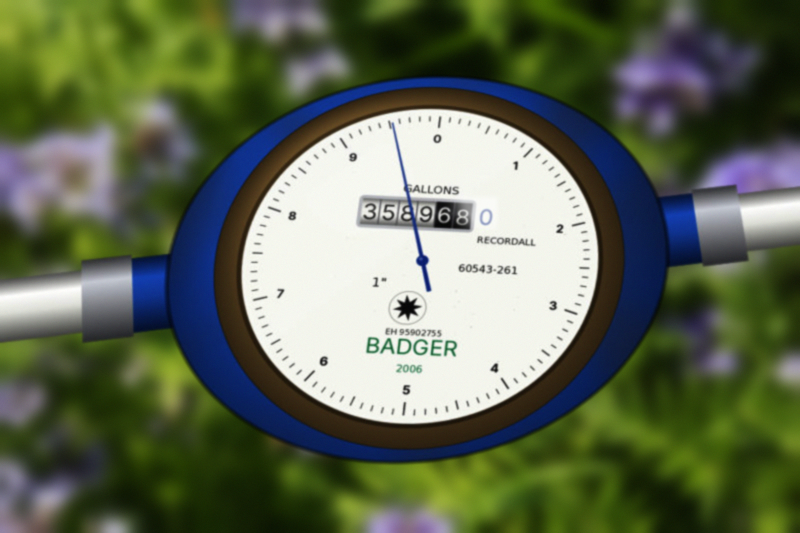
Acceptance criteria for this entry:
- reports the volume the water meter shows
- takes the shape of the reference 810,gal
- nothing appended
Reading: 3589679.5,gal
